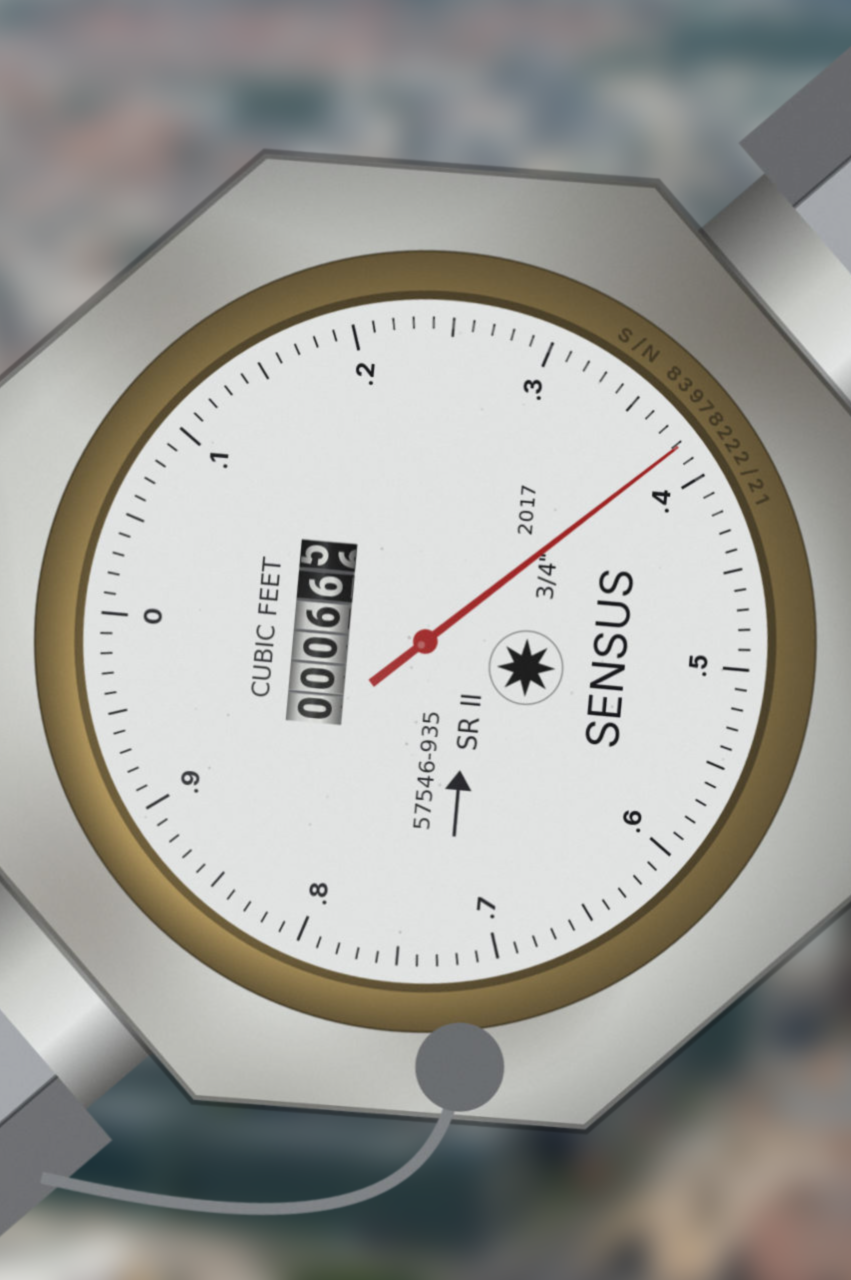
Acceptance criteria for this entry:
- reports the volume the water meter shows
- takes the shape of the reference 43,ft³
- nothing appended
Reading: 665.38,ft³
